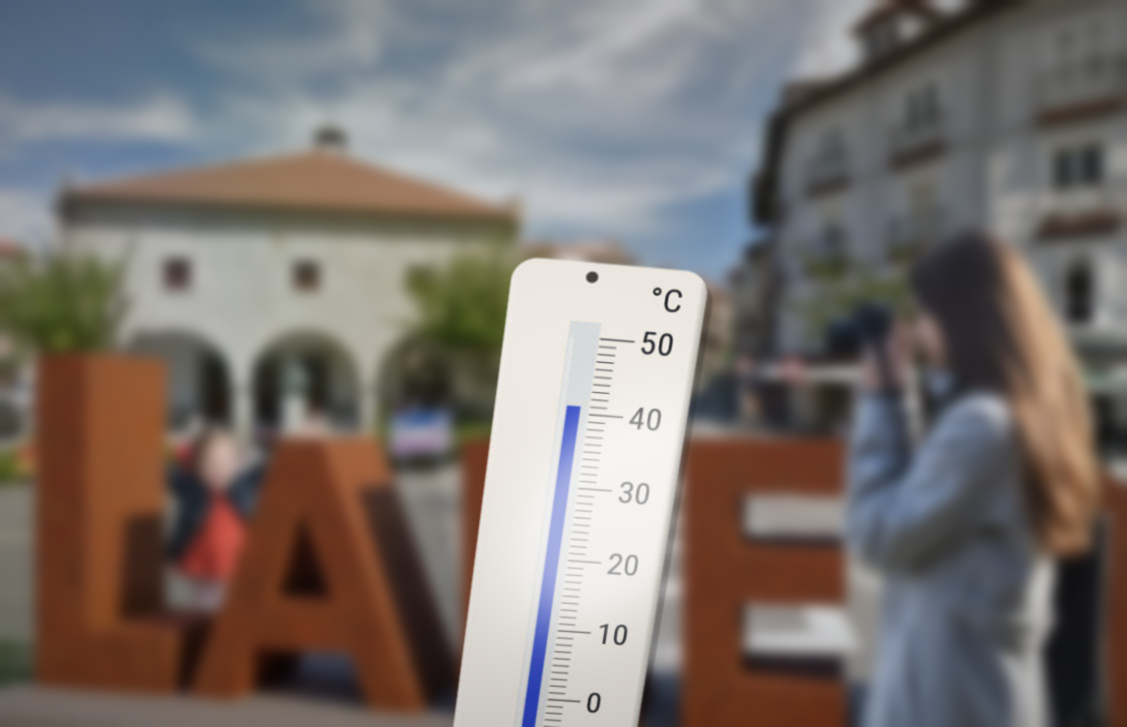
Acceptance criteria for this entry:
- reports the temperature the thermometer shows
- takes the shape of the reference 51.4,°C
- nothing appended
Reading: 41,°C
